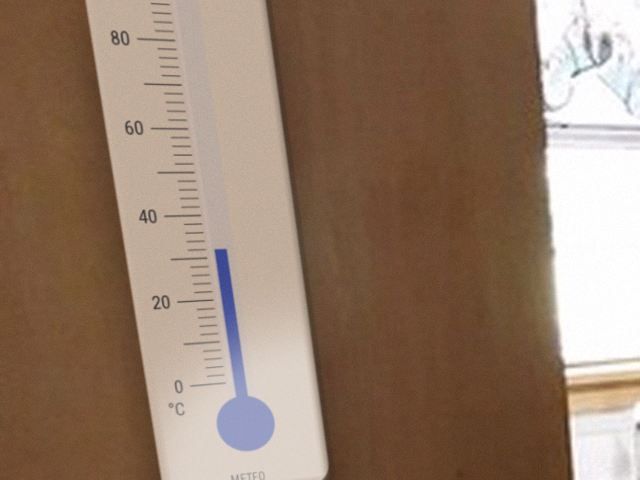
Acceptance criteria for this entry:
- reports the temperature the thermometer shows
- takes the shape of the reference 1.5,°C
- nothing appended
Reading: 32,°C
